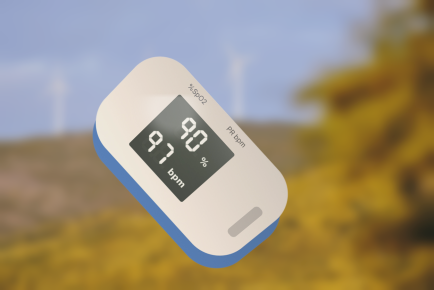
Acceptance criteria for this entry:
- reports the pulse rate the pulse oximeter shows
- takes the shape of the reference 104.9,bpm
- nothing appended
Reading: 97,bpm
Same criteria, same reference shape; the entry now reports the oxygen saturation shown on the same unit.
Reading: 90,%
